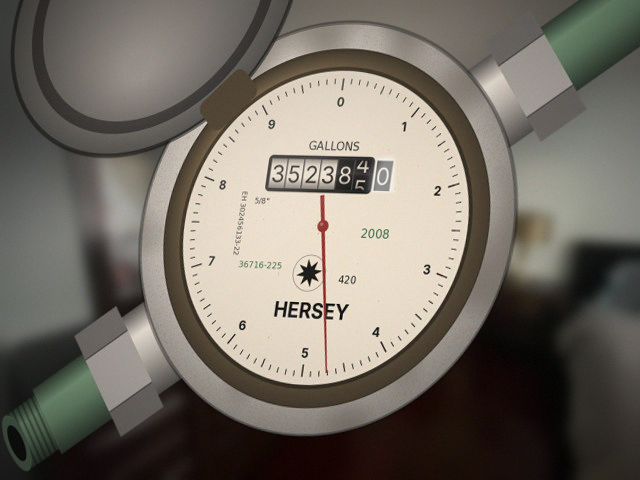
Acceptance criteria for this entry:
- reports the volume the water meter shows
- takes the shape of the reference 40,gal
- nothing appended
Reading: 3523844.7,gal
